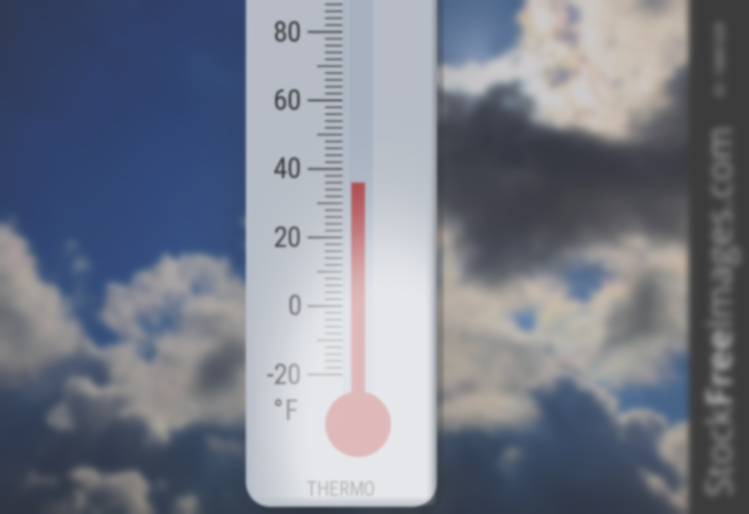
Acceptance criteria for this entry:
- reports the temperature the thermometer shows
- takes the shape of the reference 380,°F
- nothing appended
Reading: 36,°F
